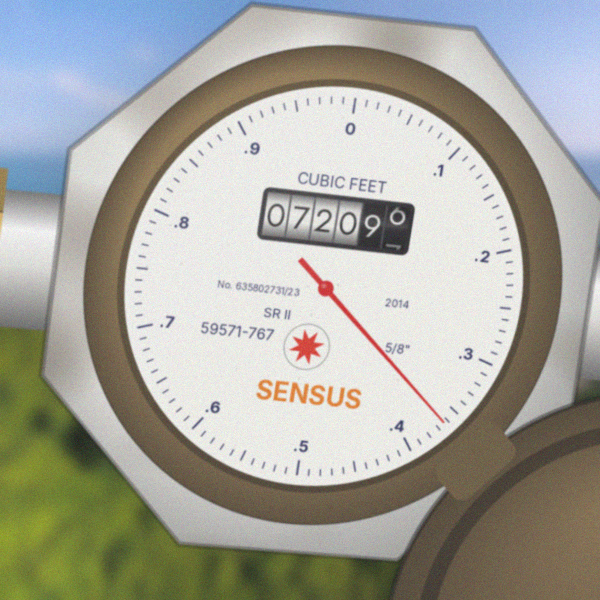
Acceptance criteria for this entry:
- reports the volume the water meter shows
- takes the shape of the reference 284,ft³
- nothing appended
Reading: 72096.36,ft³
